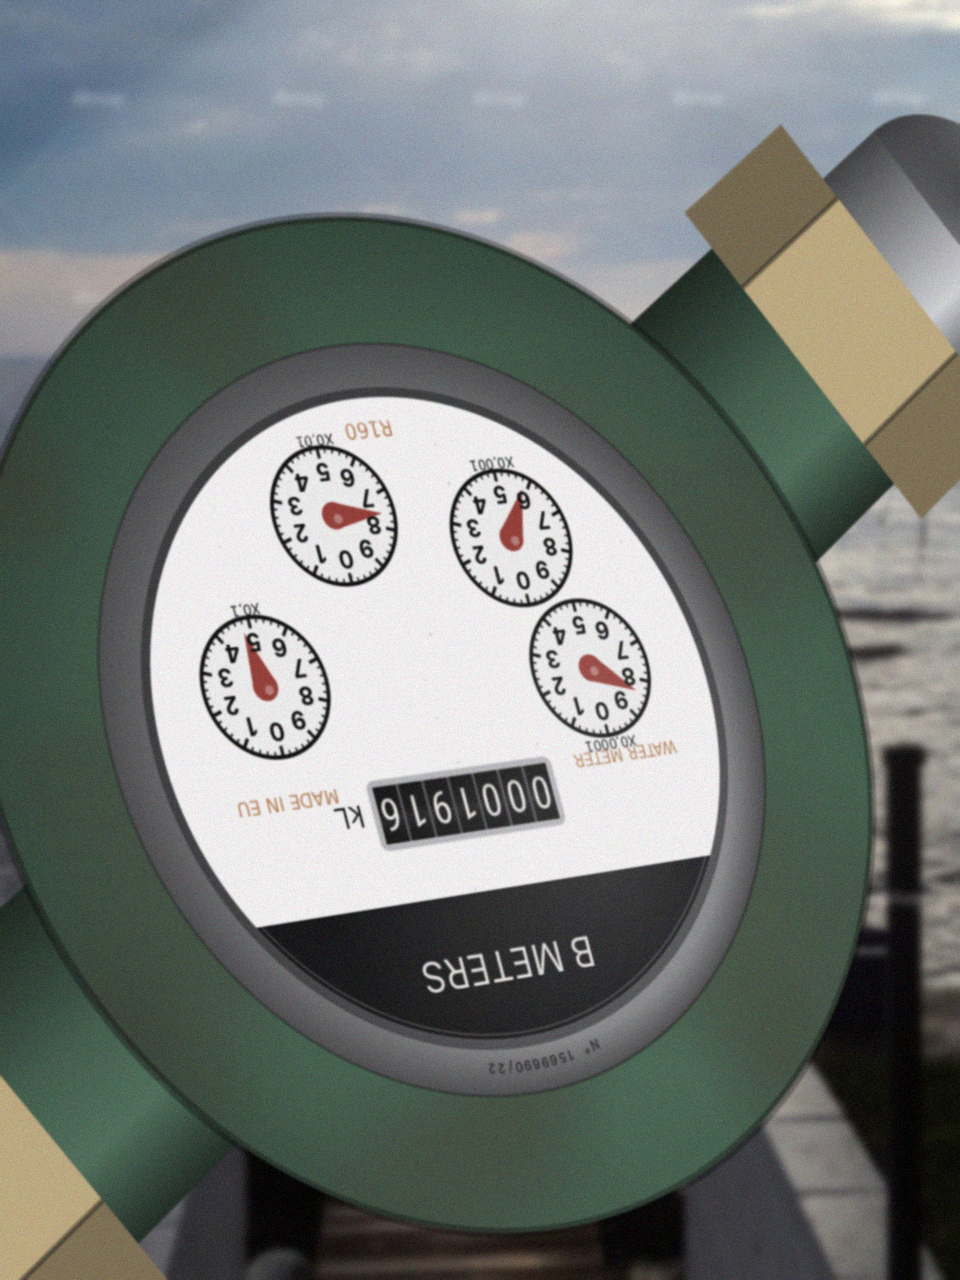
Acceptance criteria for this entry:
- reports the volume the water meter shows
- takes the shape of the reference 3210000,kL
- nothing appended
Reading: 1916.4758,kL
